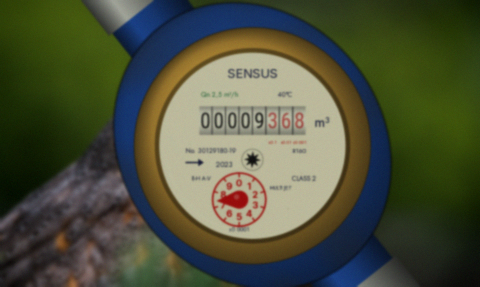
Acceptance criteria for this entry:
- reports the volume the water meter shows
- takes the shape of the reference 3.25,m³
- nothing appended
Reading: 9.3687,m³
